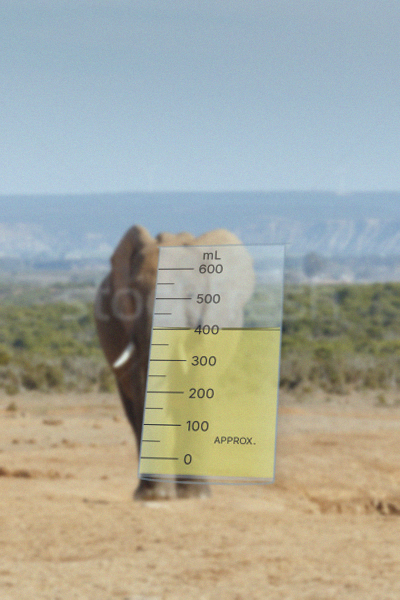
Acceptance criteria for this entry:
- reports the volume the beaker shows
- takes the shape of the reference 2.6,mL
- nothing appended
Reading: 400,mL
